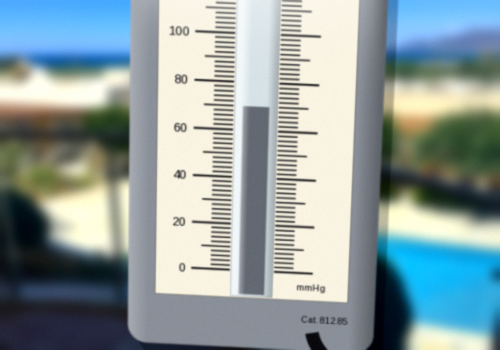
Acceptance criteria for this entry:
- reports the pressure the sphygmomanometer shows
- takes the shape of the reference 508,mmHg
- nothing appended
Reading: 70,mmHg
